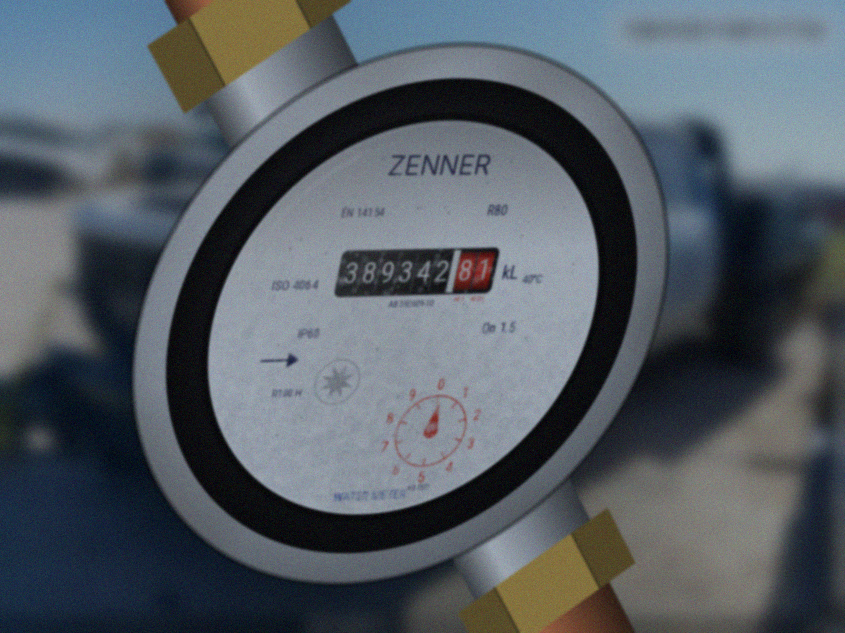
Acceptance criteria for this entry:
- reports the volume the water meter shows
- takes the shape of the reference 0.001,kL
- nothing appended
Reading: 389342.810,kL
